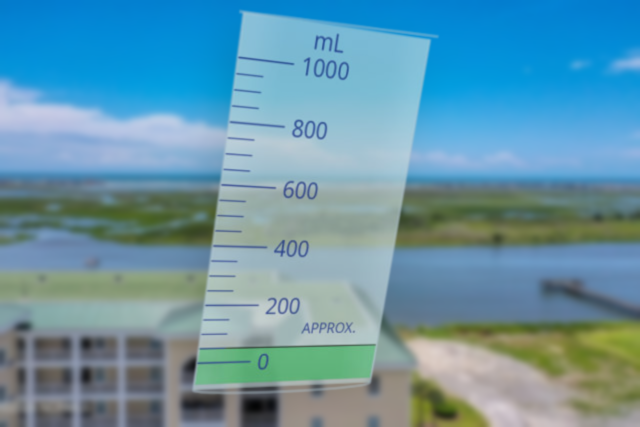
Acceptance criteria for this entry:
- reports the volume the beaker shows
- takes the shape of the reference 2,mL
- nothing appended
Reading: 50,mL
